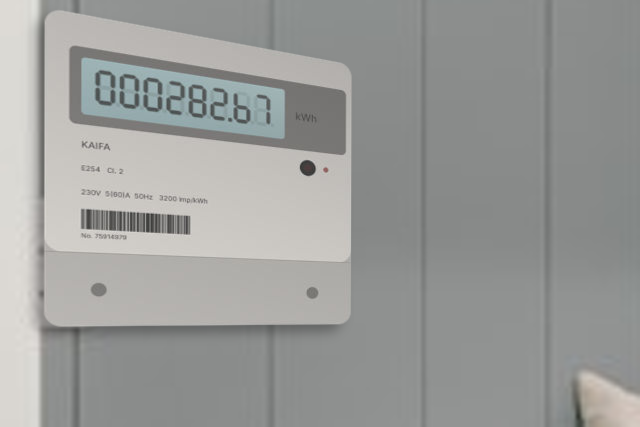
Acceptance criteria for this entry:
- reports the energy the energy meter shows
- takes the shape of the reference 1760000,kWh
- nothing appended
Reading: 282.67,kWh
